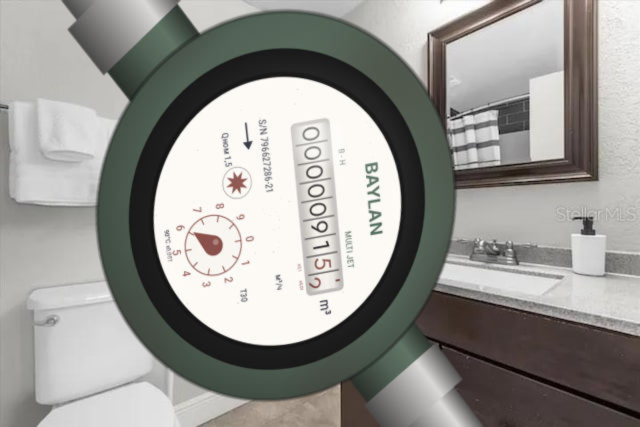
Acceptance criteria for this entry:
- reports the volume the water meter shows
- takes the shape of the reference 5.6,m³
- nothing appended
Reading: 91.516,m³
